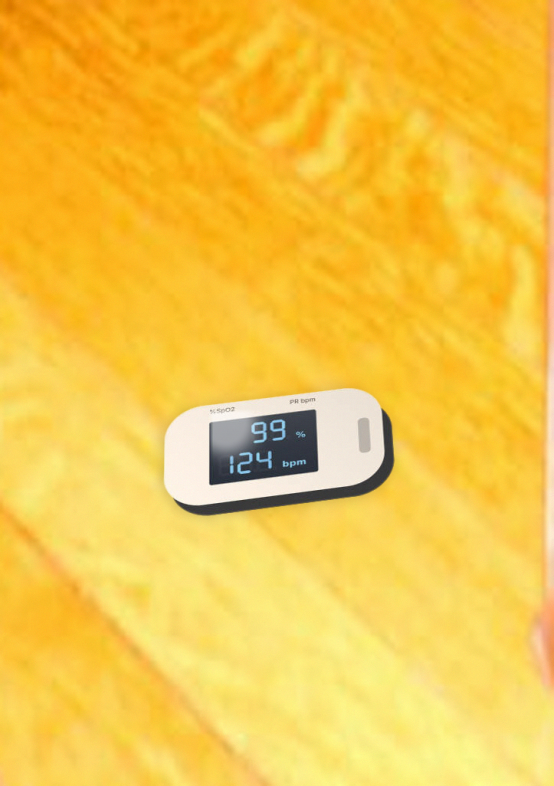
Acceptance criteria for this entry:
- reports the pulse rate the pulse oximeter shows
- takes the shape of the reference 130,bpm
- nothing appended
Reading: 124,bpm
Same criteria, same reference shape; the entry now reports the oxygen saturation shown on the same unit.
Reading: 99,%
